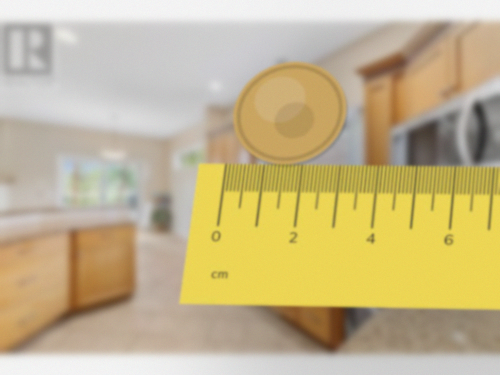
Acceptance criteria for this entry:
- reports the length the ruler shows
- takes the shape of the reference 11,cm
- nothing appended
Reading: 3,cm
